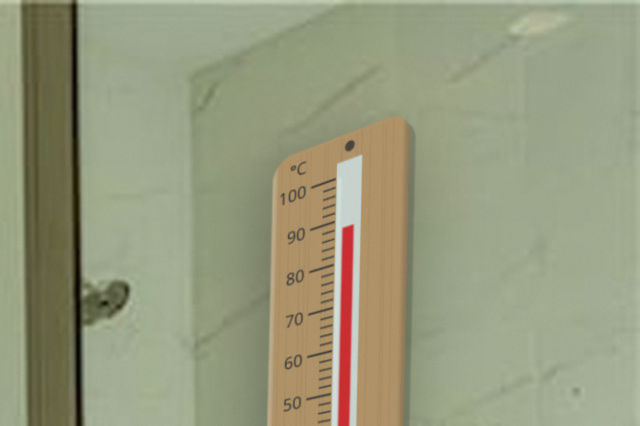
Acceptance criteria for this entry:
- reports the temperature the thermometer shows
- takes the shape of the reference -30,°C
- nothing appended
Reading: 88,°C
